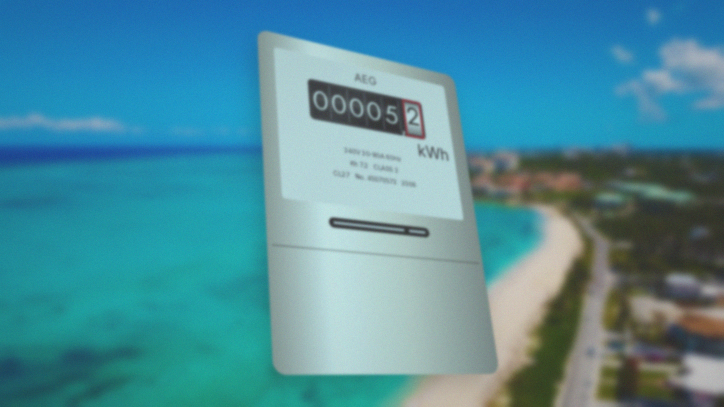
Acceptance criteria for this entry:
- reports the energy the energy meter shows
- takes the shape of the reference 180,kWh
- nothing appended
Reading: 5.2,kWh
